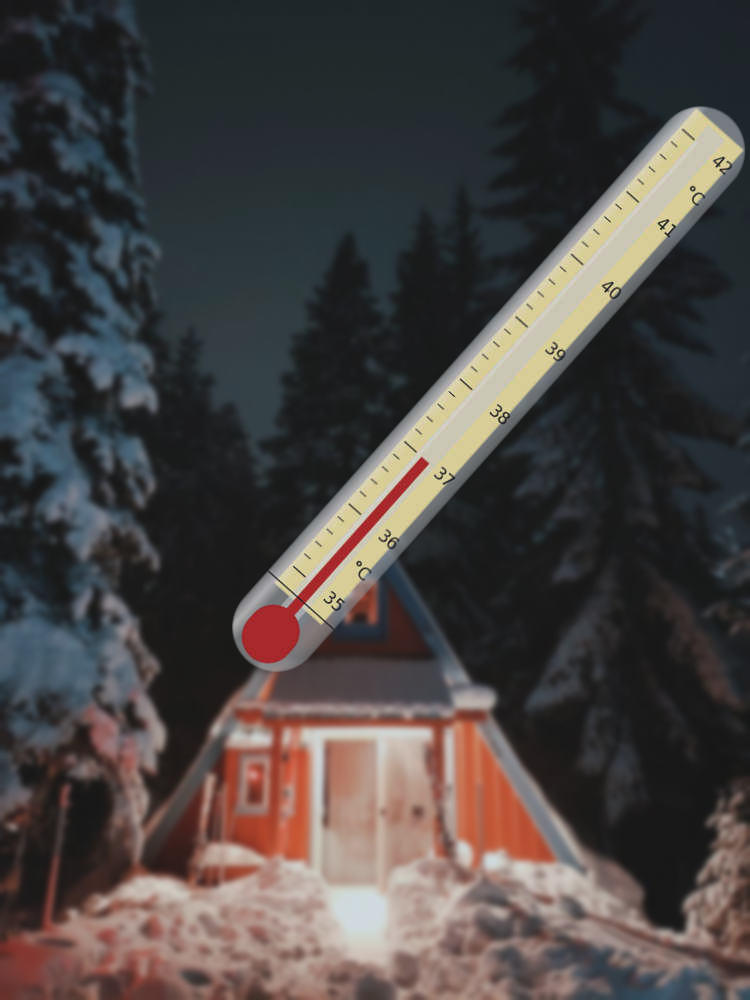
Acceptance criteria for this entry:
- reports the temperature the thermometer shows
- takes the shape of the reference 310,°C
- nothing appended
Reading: 37,°C
